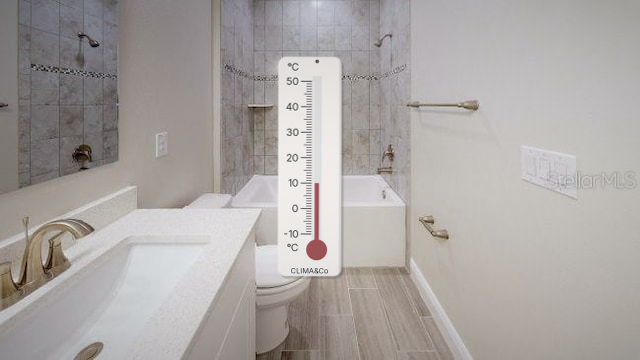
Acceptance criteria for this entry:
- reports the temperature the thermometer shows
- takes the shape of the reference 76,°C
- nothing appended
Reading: 10,°C
